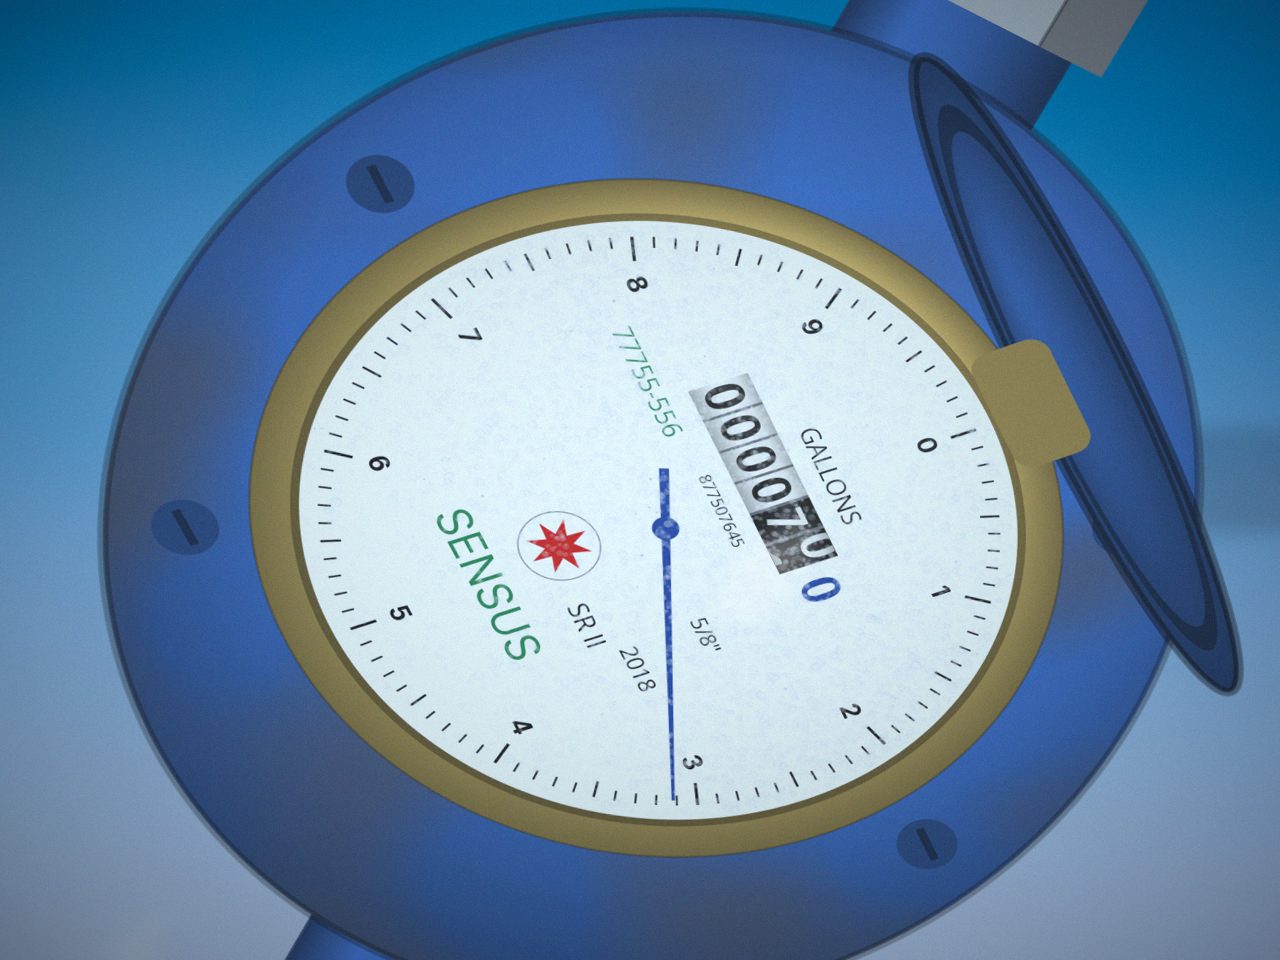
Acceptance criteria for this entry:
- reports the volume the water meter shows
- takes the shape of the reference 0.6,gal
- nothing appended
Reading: 703.1,gal
